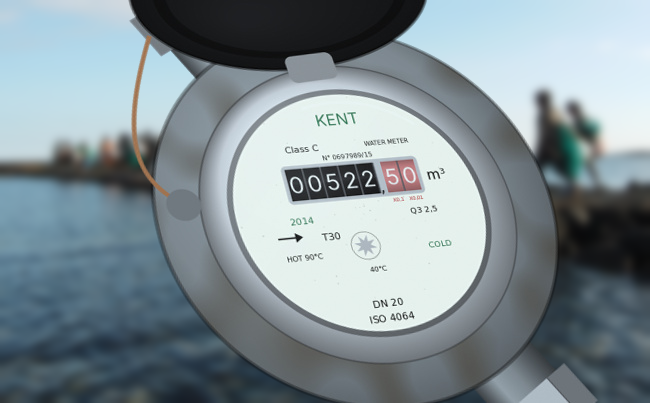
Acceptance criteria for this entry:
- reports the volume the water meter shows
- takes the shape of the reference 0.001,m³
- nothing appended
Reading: 522.50,m³
